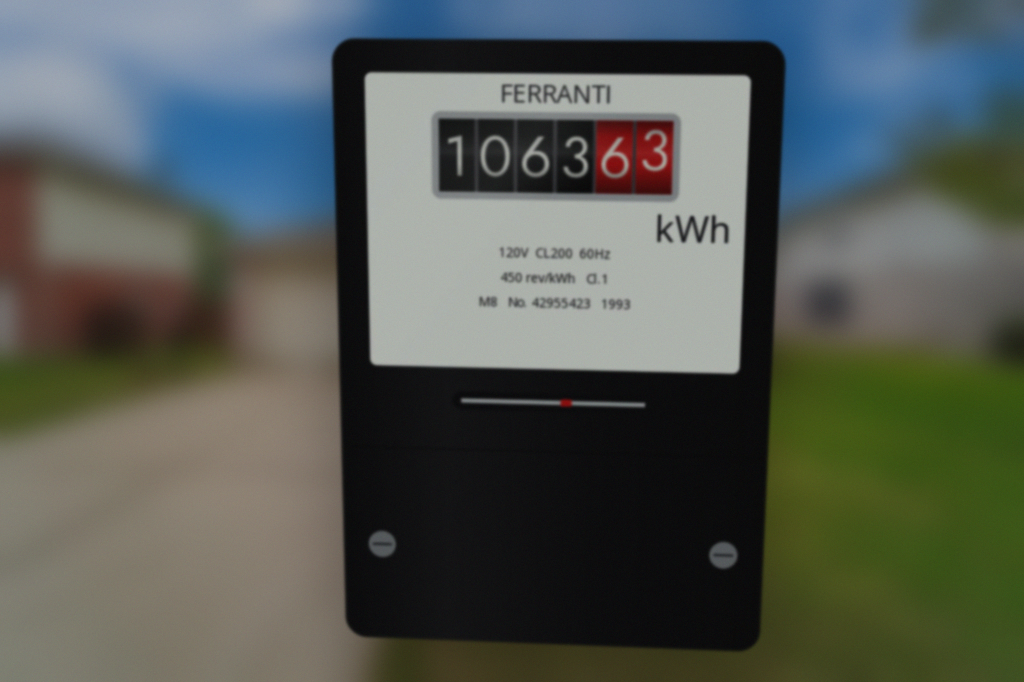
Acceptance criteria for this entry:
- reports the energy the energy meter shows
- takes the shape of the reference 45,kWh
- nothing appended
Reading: 1063.63,kWh
